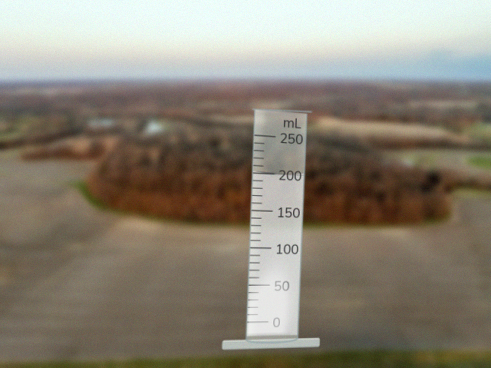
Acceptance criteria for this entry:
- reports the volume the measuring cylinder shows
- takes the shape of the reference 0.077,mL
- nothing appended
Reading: 200,mL
